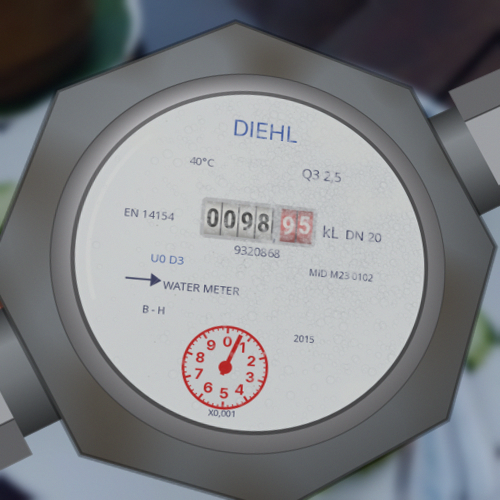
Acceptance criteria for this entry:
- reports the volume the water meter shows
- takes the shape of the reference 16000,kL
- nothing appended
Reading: 98.950,kL
